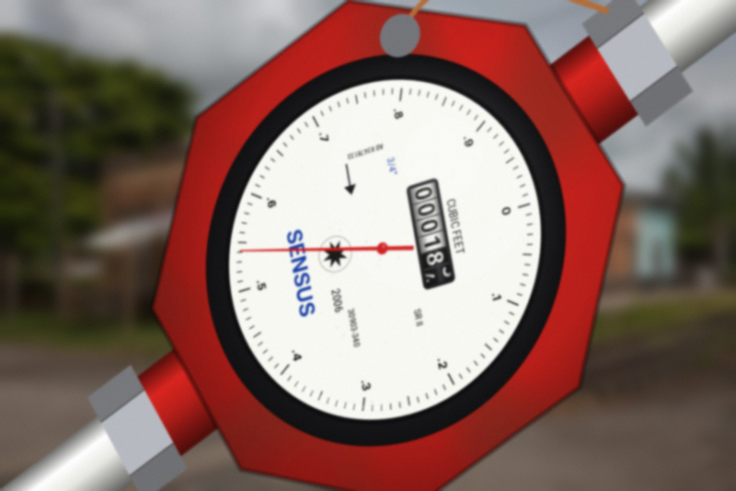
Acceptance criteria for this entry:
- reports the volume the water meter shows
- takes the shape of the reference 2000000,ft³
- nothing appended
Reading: 183.54,ft³
